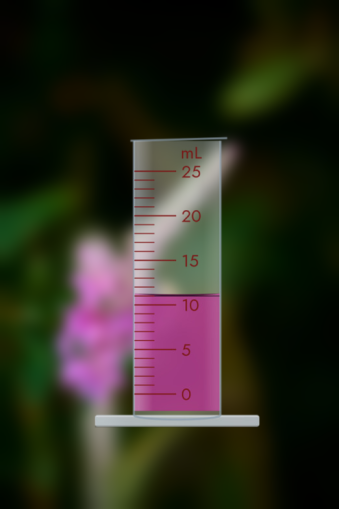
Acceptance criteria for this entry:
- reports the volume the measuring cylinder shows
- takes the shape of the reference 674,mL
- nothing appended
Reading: 11,mL
